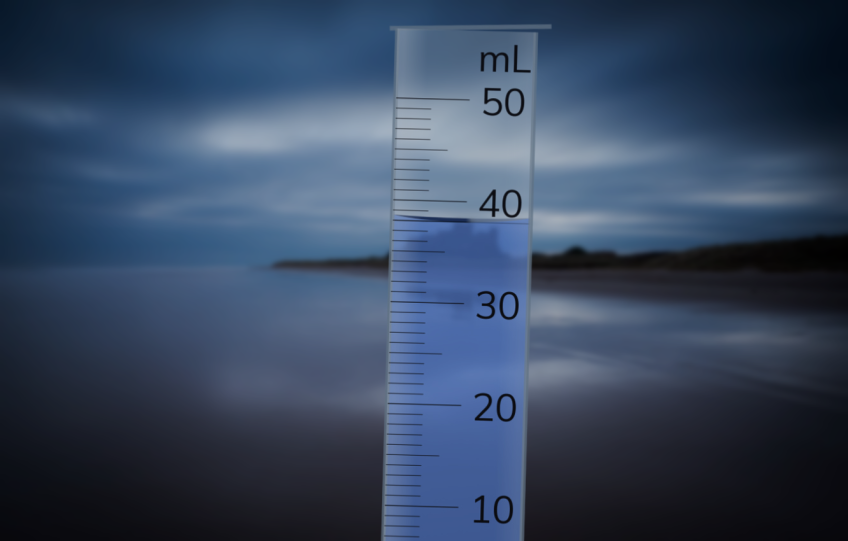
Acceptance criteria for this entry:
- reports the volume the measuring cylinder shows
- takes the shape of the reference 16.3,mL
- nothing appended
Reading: 38,mL
